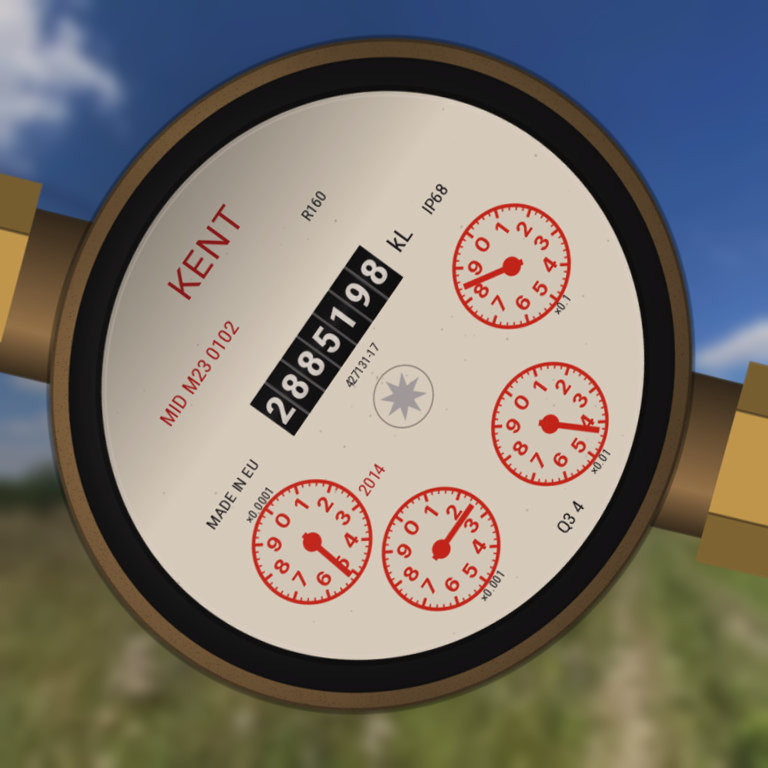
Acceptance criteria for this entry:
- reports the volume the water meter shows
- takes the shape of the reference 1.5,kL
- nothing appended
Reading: 2885198.8425,kL
